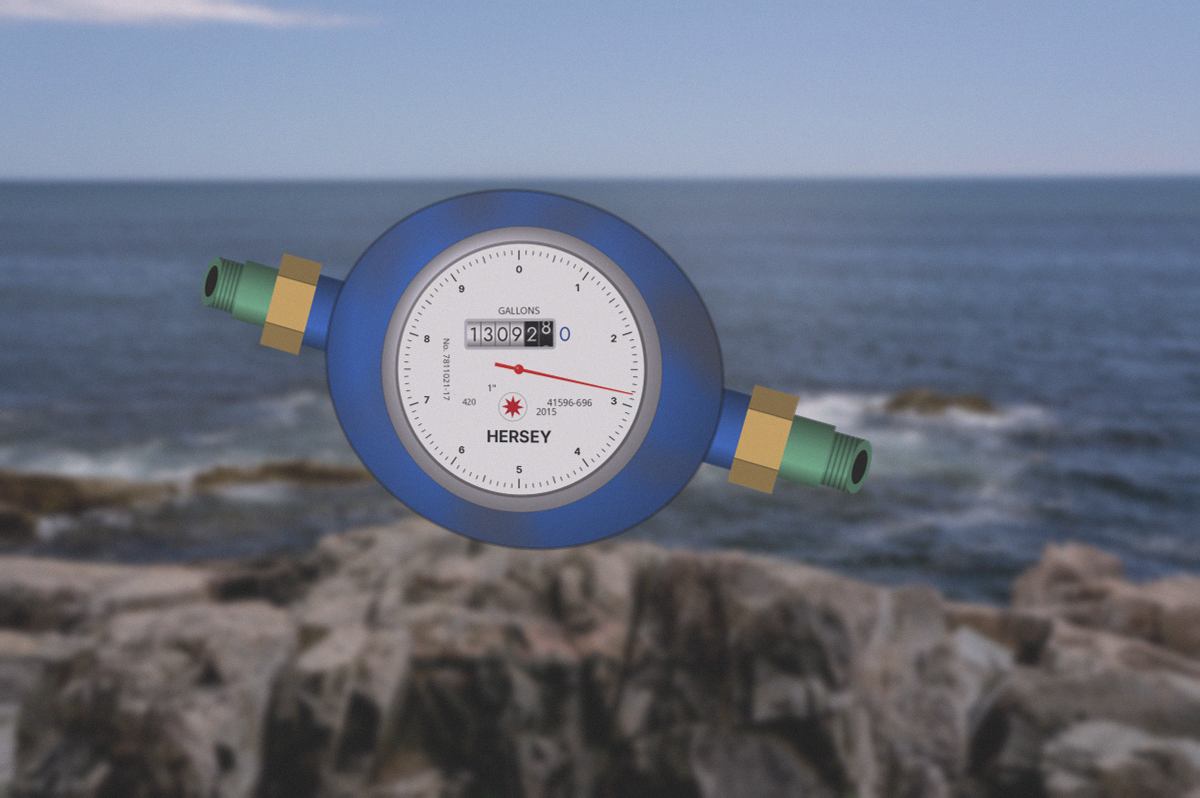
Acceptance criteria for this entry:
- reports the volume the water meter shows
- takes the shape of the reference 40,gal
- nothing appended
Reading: 1309282.8,gal
